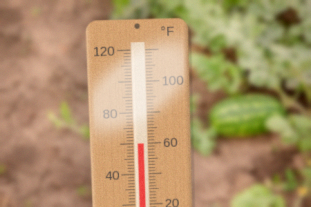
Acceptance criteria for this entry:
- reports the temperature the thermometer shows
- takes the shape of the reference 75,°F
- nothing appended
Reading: 60,°F
